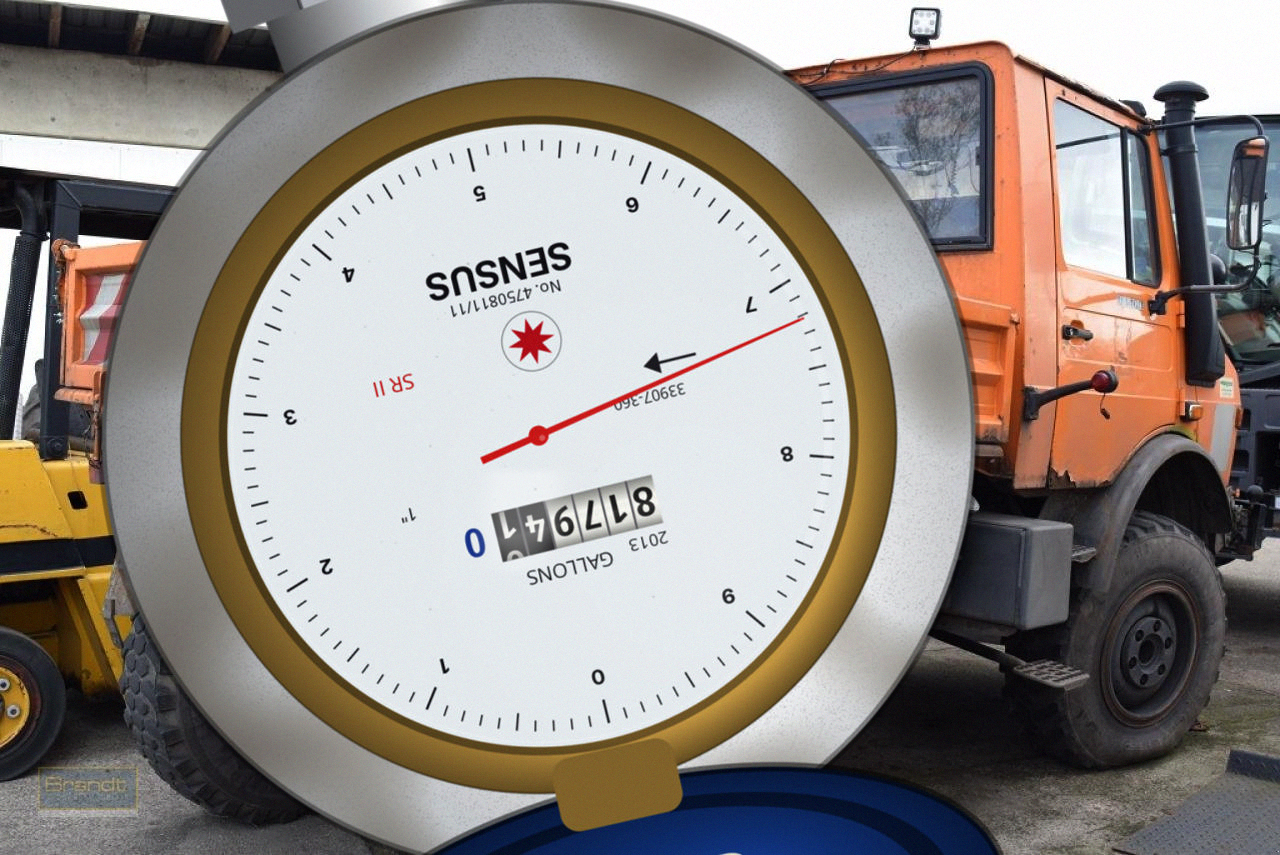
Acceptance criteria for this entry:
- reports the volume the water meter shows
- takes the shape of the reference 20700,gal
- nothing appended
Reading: 8179407.2,gal
